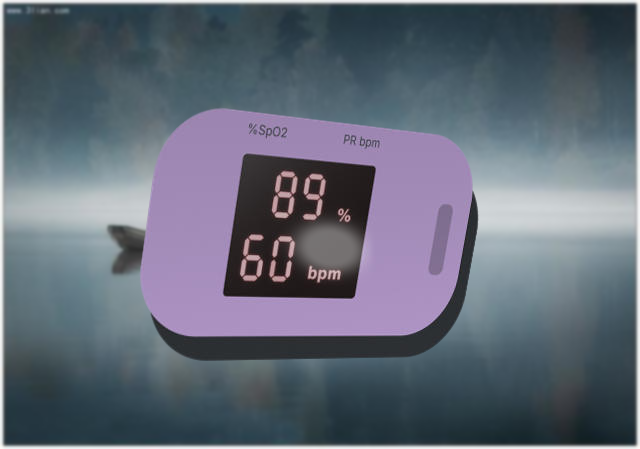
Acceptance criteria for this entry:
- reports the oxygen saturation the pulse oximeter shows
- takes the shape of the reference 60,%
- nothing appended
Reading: 89,%
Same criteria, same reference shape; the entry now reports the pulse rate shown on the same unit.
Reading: 60,bpm
